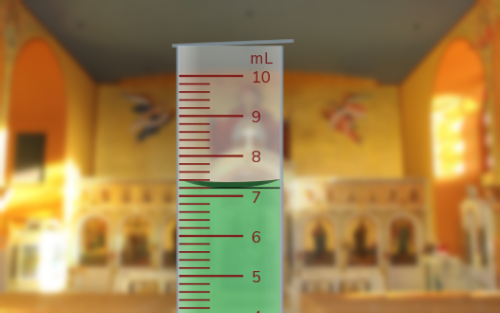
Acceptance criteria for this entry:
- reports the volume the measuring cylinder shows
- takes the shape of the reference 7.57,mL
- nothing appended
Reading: 7.2,mL
